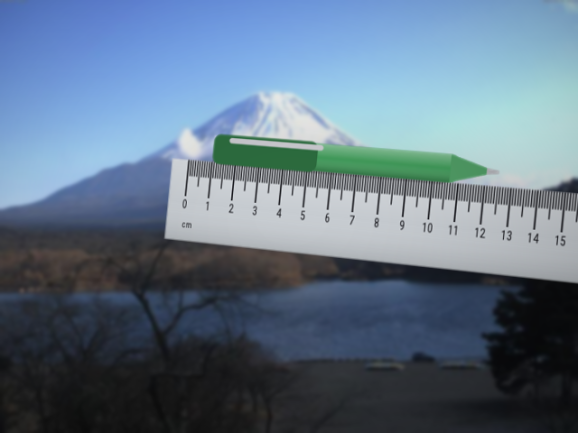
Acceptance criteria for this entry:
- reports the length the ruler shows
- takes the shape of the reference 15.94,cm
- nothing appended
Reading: 11.5,cm
